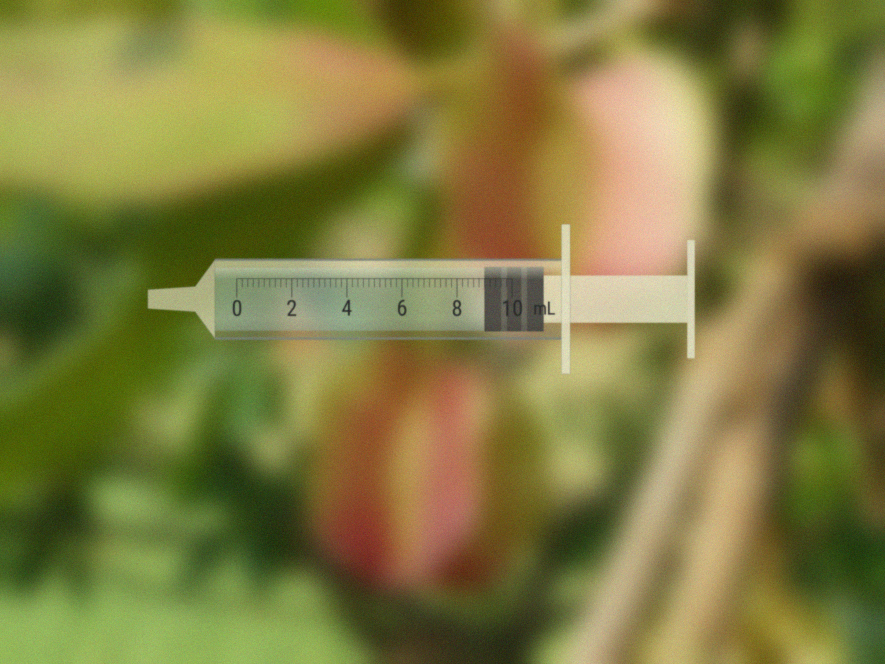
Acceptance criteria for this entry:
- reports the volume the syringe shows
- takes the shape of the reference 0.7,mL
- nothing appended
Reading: 9,mL
